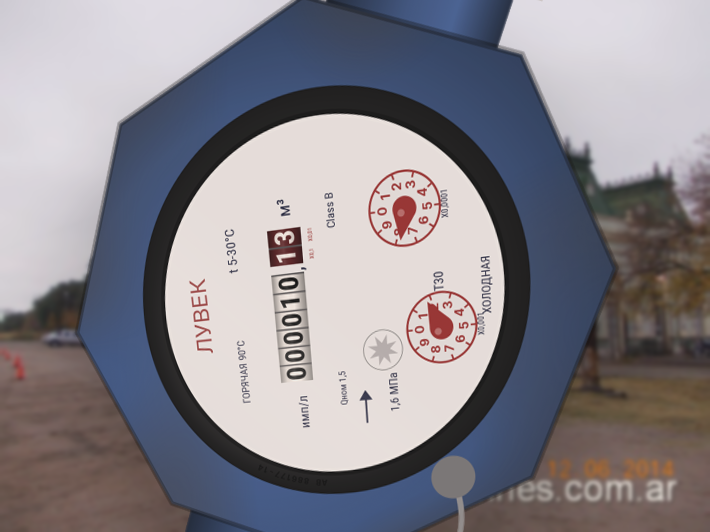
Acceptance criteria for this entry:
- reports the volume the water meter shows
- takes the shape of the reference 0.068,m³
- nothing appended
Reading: 10.1317,m³
